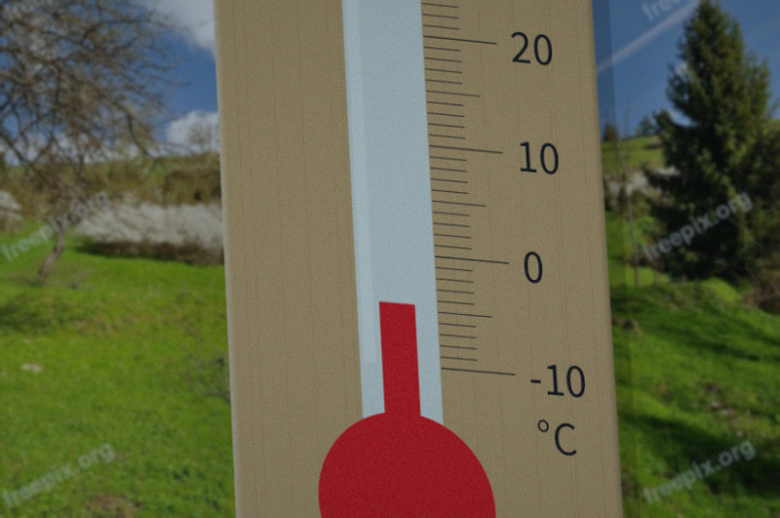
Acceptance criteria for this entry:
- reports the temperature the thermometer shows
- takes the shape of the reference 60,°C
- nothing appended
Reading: -4.5,°C
